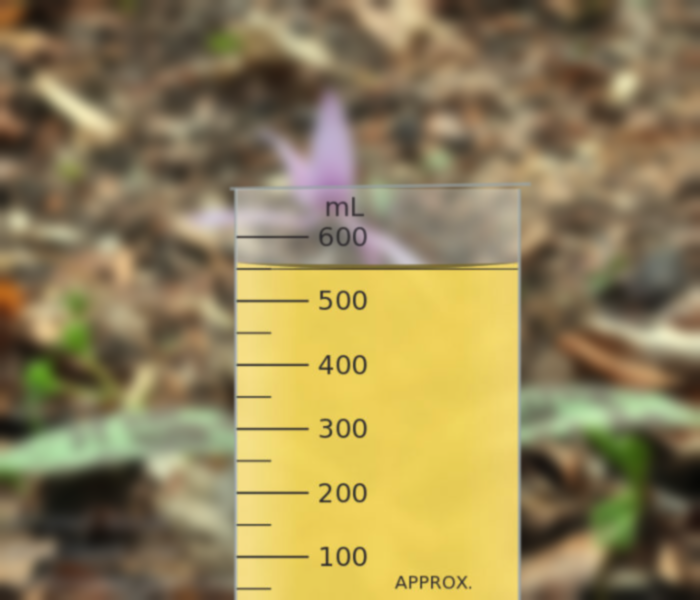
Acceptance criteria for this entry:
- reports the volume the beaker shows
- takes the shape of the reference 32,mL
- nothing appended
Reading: 550,mL
